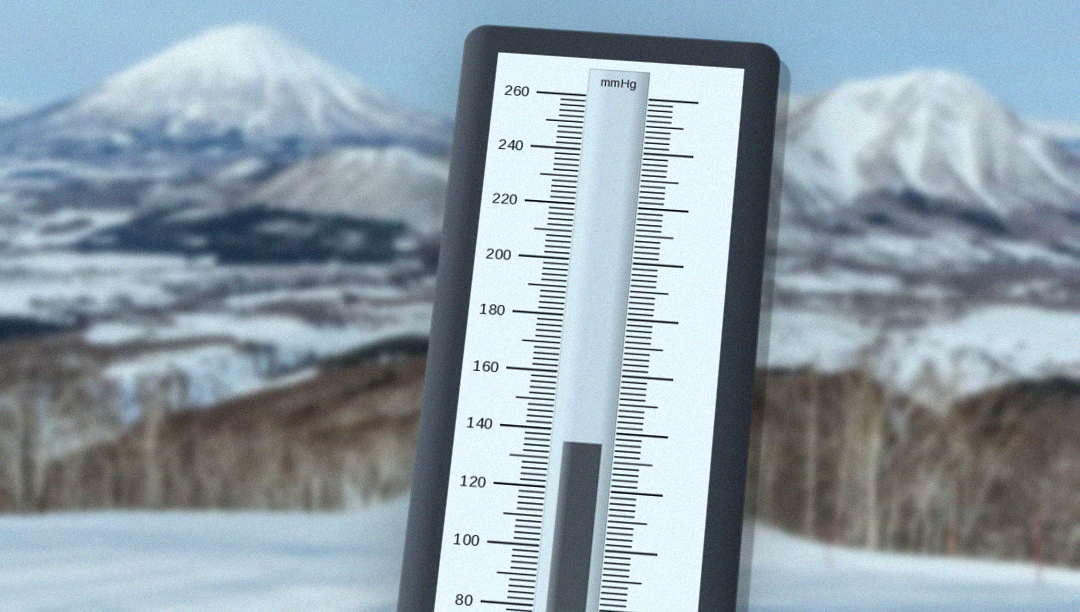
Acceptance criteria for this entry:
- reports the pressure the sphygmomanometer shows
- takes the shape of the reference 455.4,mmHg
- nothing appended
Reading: 136,mmHg
